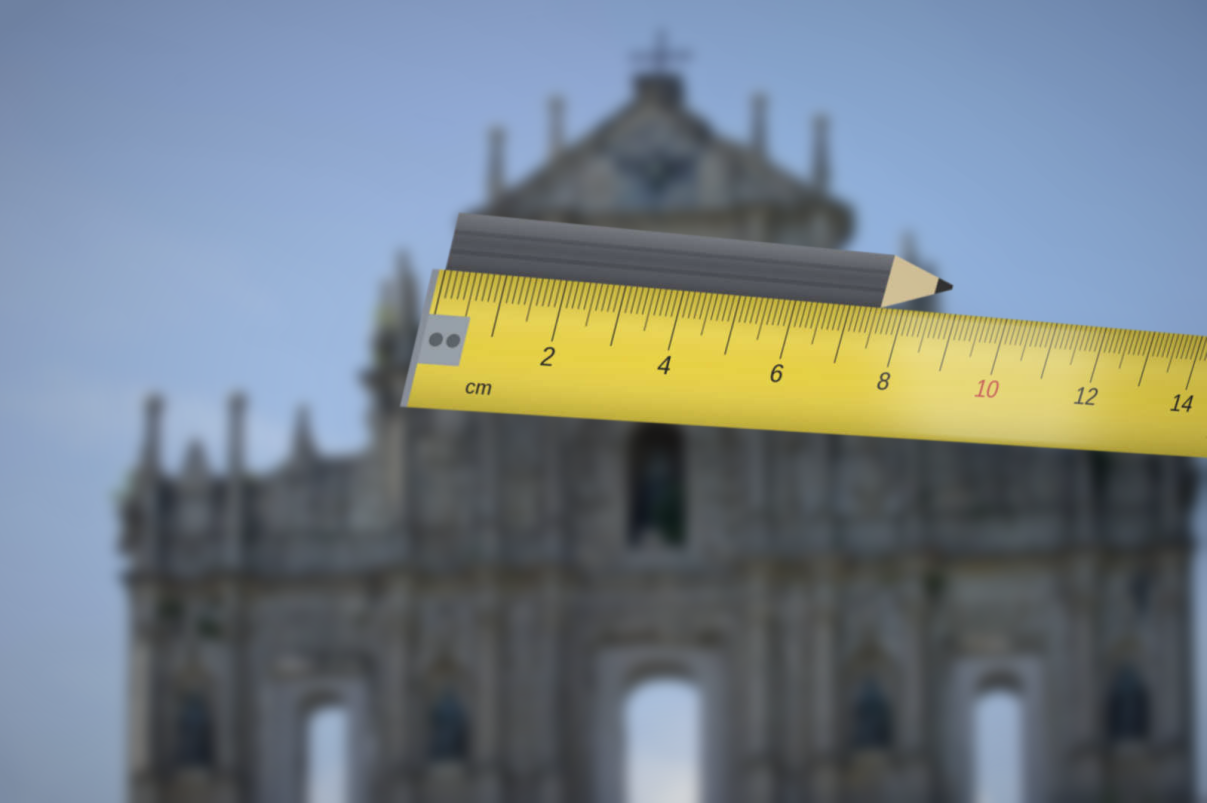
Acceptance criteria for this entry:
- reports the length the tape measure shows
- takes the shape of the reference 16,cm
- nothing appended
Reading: 8.8,cm
